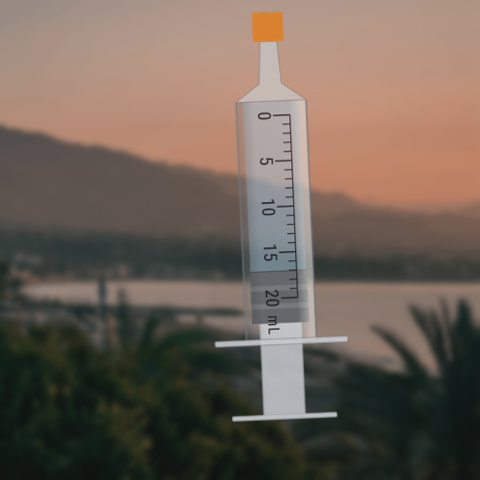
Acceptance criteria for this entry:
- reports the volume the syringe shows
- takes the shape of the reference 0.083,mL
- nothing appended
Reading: 17,mL
